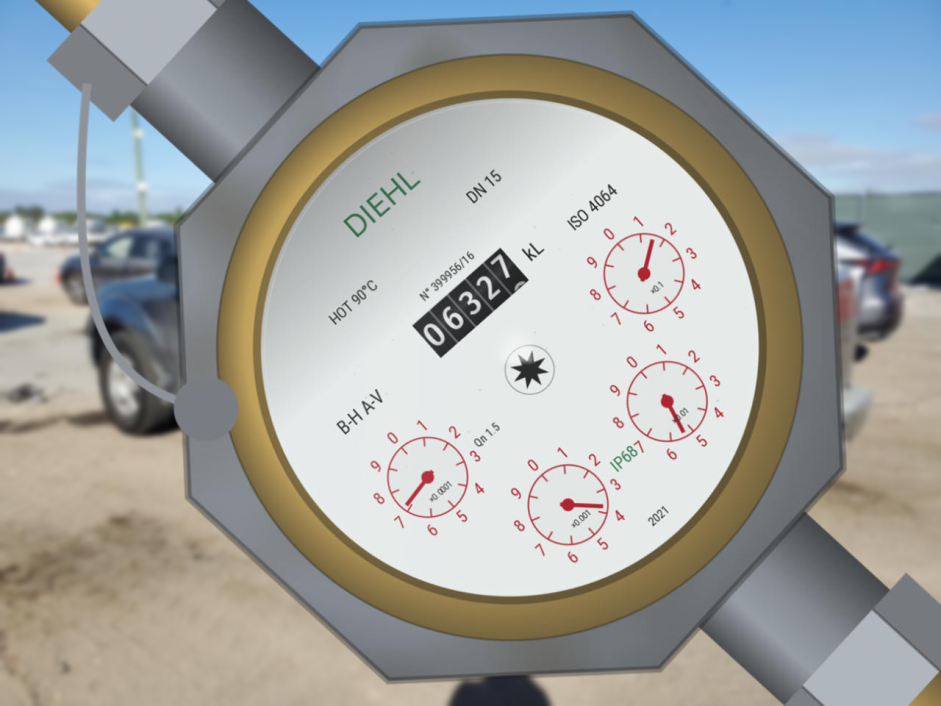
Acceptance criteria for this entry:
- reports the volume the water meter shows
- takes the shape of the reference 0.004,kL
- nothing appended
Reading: 6327.1537,kL
